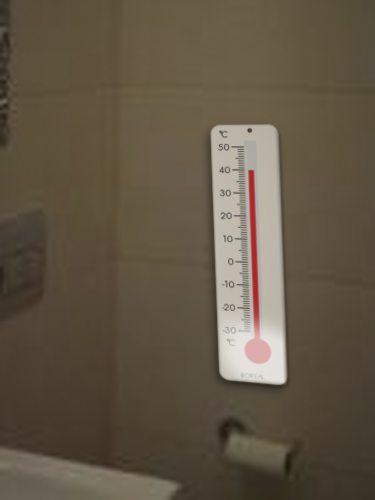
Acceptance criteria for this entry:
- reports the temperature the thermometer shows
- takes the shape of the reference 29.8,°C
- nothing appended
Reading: 40,°C
